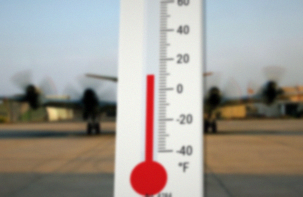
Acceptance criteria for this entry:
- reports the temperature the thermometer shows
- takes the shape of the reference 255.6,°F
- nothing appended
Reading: 10,°F
